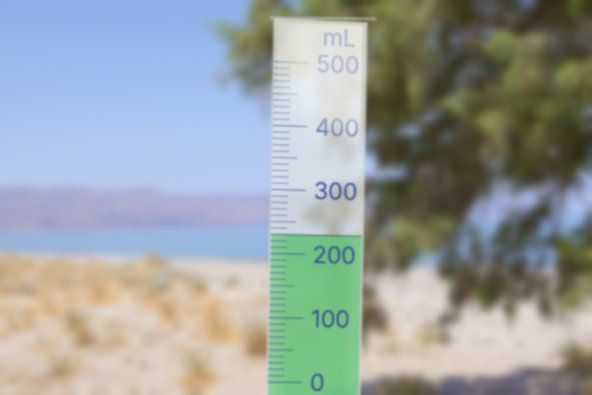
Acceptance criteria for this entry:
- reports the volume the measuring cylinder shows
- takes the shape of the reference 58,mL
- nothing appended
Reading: 230,mL
